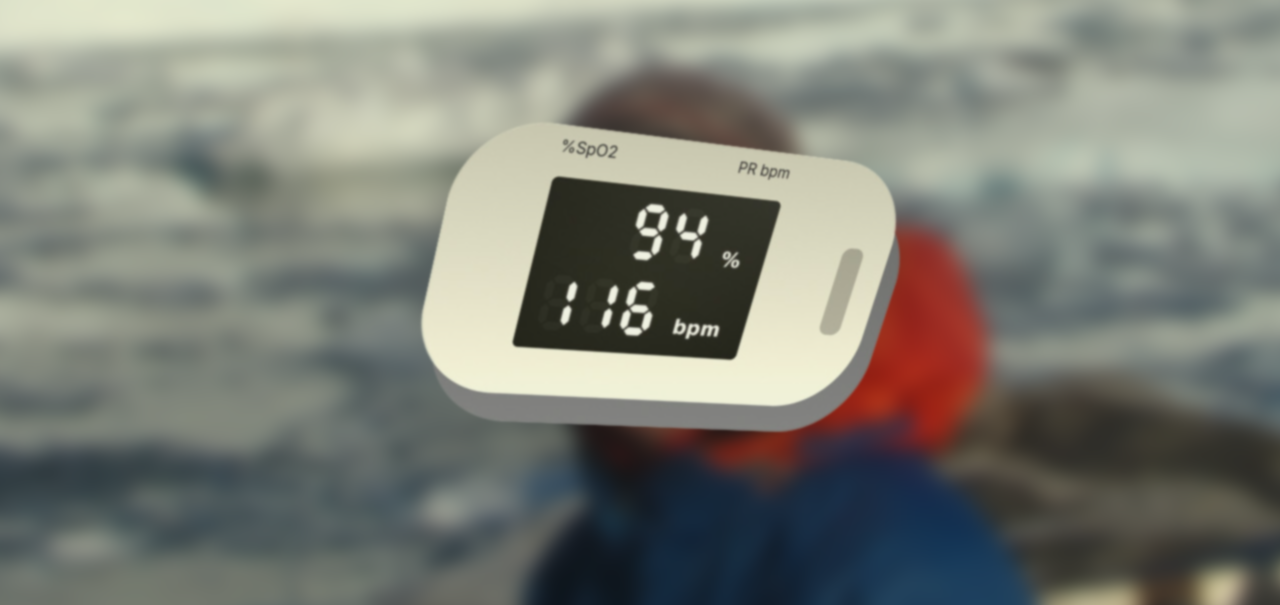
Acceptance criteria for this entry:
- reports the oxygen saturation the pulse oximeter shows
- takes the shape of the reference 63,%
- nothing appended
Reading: 94,%
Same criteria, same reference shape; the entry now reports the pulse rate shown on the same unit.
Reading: 116,bpm
